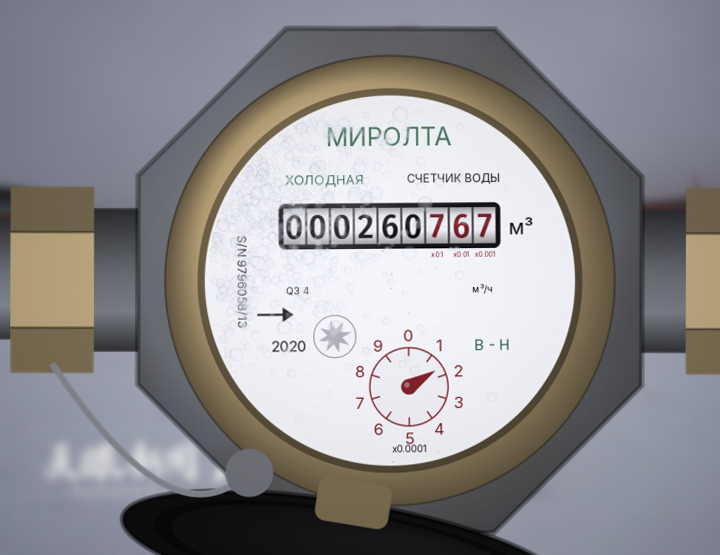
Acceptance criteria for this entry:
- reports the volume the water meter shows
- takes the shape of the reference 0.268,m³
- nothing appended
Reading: 260.7671,m³
